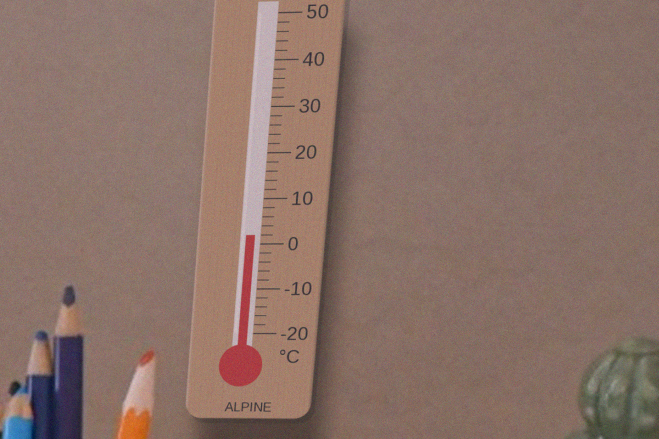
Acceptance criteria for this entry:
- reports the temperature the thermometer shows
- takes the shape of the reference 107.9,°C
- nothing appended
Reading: 2,°C
